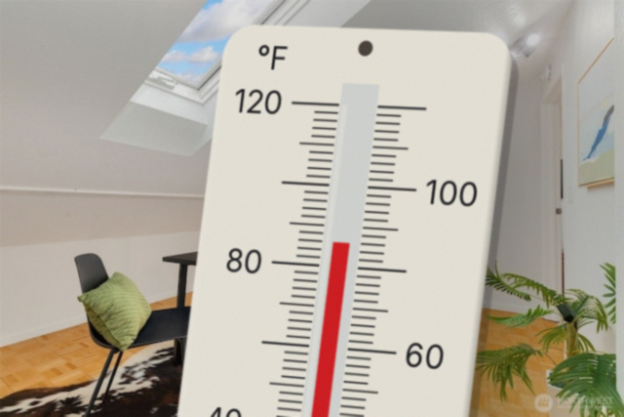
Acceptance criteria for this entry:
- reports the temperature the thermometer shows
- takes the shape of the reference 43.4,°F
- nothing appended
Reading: 86,°F
